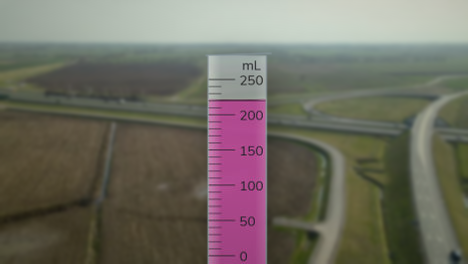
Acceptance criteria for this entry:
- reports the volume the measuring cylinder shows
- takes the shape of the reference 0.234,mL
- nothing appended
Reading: 220,mL
